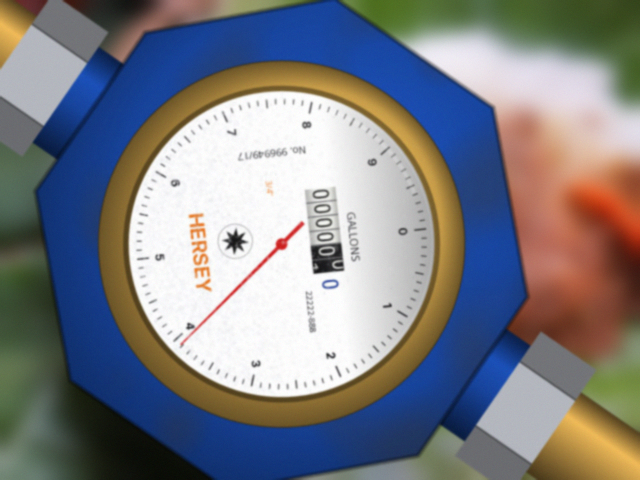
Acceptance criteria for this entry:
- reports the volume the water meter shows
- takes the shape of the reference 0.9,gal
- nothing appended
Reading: 3.9,gal
